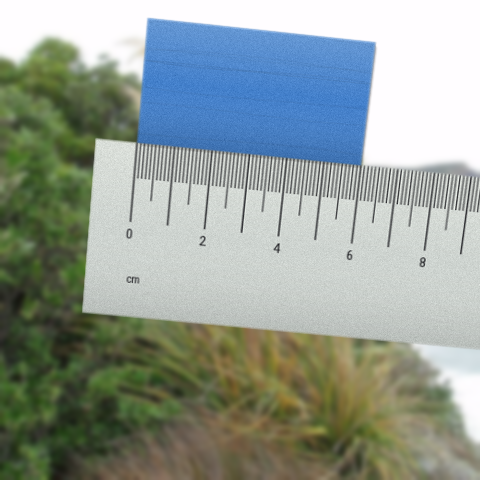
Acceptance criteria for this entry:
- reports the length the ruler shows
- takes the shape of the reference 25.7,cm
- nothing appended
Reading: 6,cm
